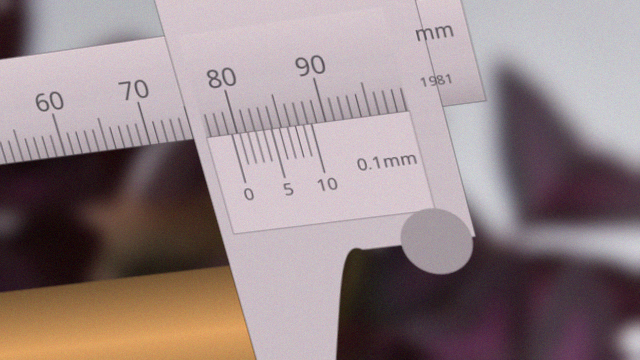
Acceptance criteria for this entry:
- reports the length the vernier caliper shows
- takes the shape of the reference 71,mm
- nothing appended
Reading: 79.4,mm
